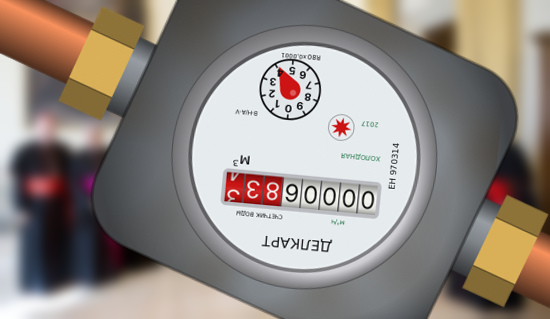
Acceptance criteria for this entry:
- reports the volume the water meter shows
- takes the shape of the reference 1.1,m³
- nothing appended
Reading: 6.8334,m³
